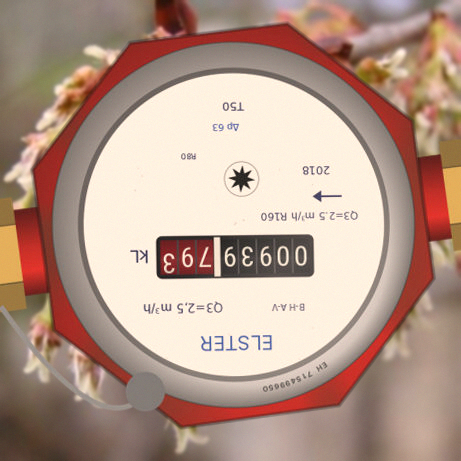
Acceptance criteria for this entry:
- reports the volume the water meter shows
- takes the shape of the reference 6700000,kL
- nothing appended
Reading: 939.793,kL
